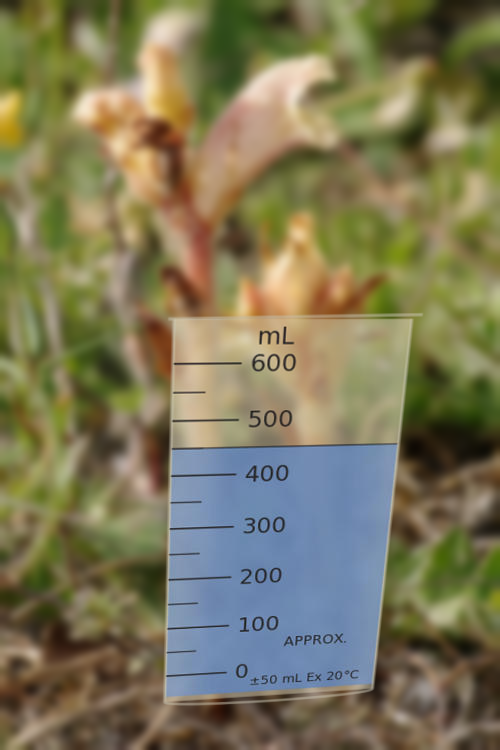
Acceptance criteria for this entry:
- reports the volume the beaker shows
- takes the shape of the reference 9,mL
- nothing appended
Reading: 450,mL
